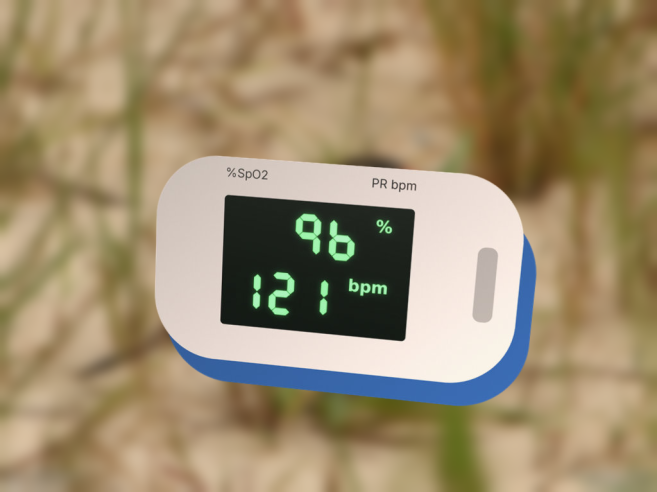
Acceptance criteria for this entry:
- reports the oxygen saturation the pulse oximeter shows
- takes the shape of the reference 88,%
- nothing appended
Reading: 96,%
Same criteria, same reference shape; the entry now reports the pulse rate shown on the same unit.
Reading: 121,bpm
